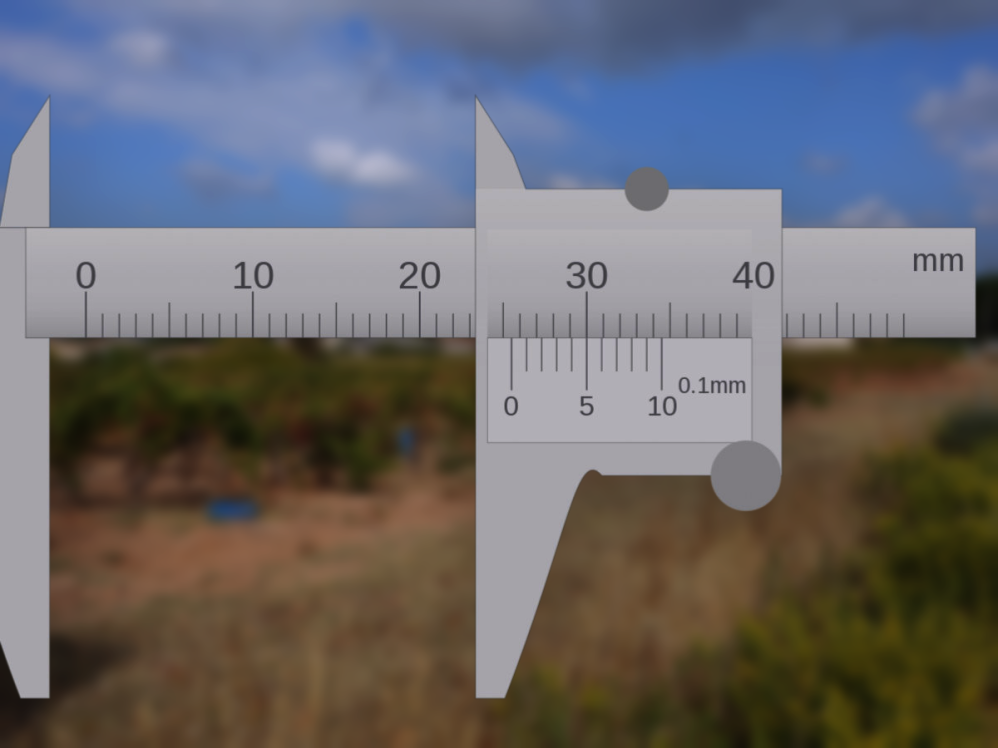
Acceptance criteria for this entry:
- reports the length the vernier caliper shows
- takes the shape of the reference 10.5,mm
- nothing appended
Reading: 25.5,mm
